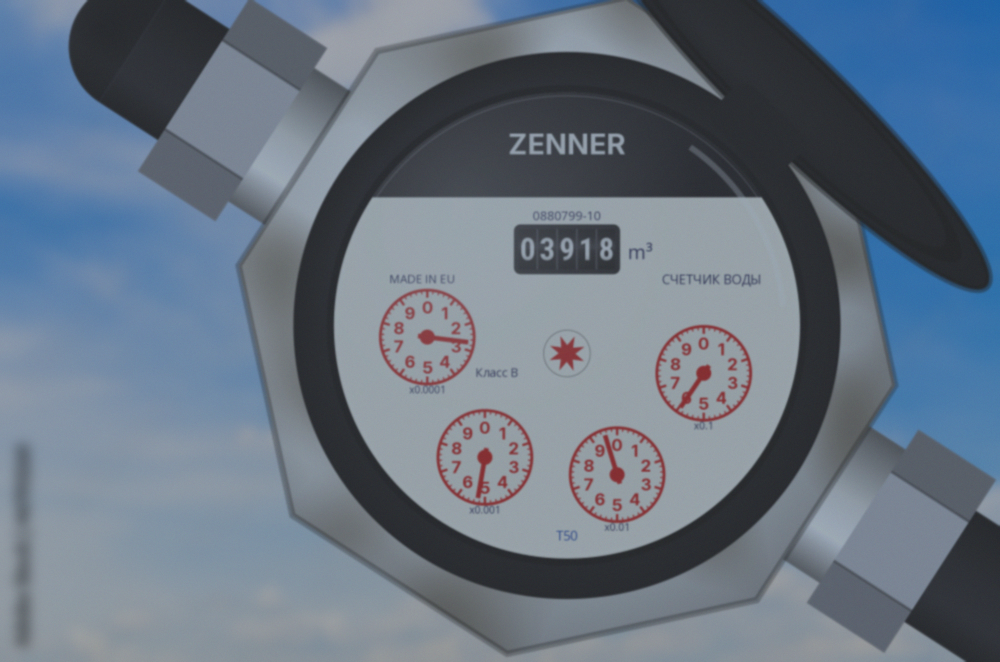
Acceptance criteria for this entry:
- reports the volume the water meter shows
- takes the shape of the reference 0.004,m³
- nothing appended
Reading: 3918.5952,m³
